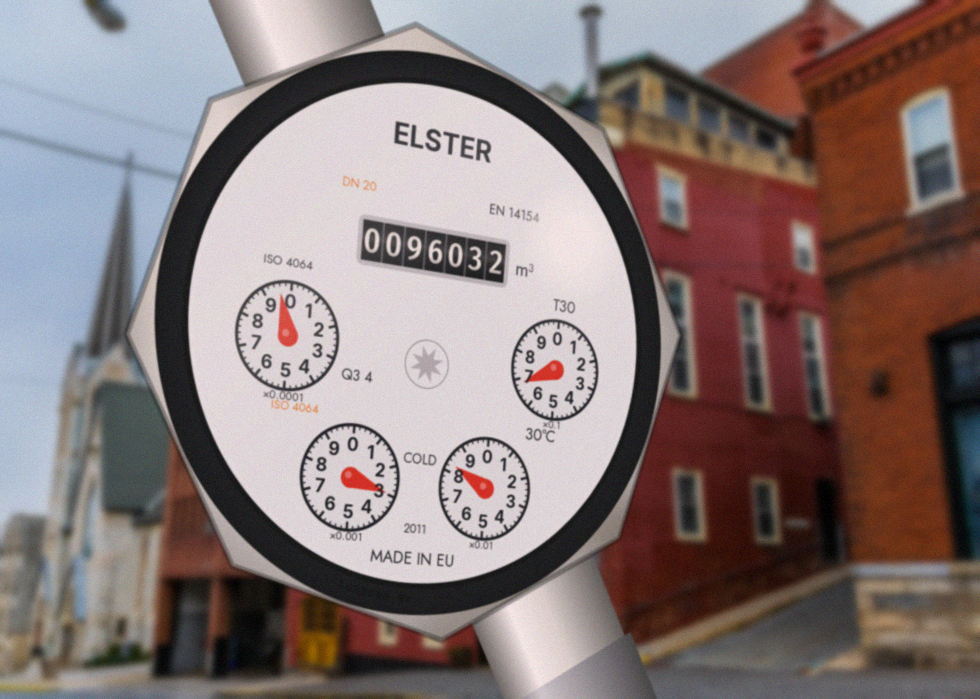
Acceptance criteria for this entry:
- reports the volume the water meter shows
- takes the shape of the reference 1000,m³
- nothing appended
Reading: 96032.6829,m³
